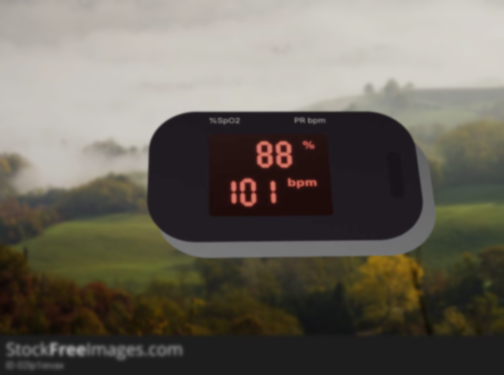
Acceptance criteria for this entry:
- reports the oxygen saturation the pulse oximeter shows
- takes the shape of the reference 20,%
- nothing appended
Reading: 88,%
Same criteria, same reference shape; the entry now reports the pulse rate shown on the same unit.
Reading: 101,bpm
